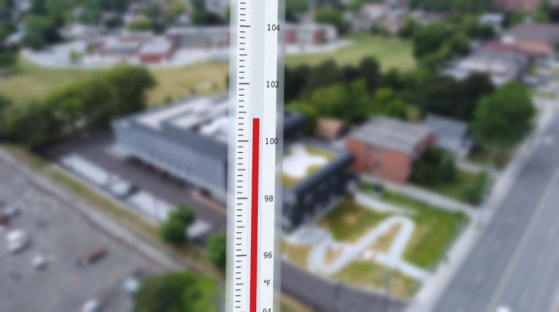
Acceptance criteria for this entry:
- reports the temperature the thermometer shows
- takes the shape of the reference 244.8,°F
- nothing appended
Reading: 100.8,°F
